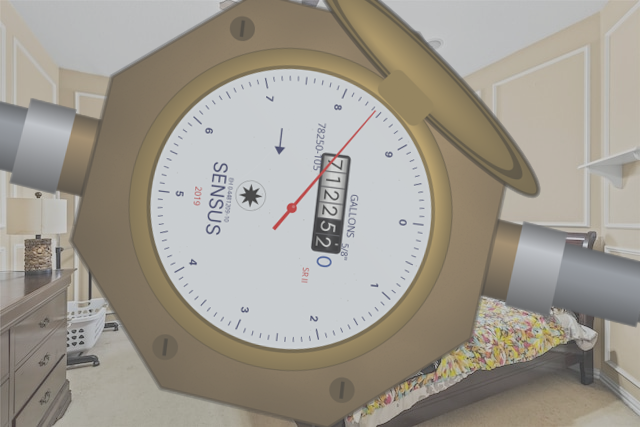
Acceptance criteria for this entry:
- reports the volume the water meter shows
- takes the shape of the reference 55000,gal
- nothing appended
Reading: 7122518.4,gal
